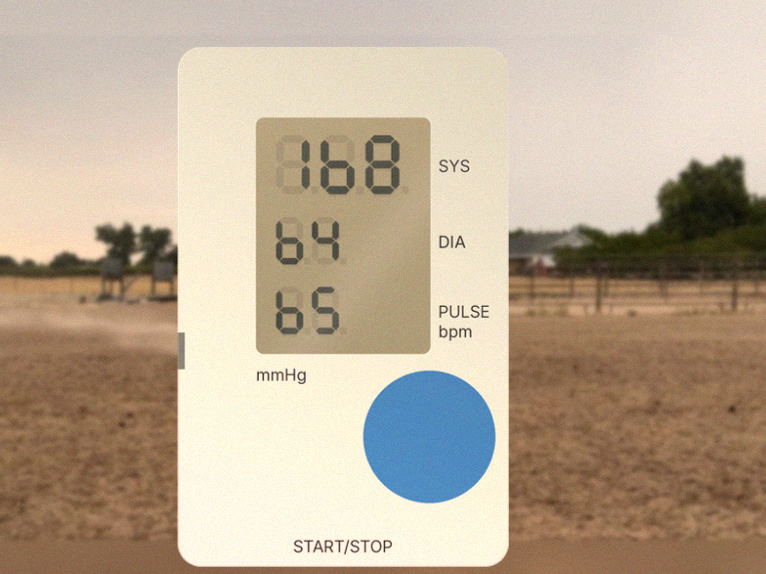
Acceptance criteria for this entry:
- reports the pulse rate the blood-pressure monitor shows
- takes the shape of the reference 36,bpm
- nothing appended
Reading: 65,bpm
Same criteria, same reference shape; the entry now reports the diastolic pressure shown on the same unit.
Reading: 64,mmHg
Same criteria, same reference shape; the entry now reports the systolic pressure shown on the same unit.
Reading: 168,mmHg
